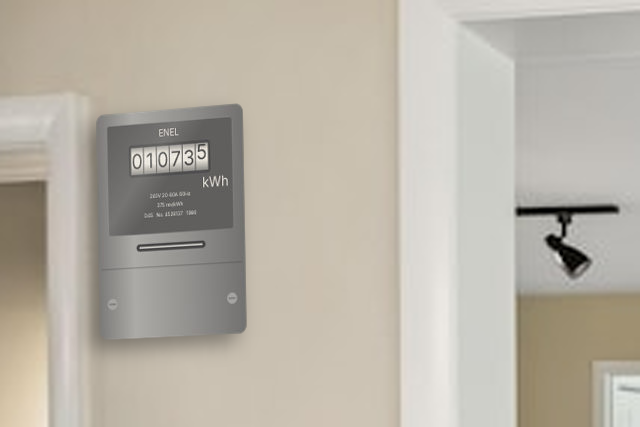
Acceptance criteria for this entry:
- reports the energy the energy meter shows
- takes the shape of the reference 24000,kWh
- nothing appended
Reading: 10735,kWh
